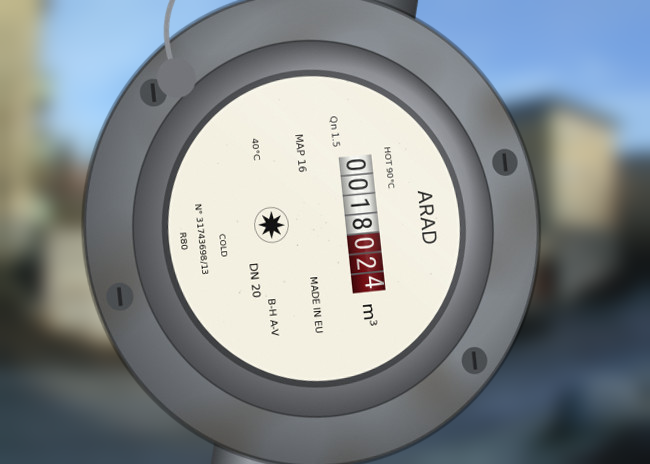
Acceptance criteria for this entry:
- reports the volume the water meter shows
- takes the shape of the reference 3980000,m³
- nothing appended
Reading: 18.024,m³
